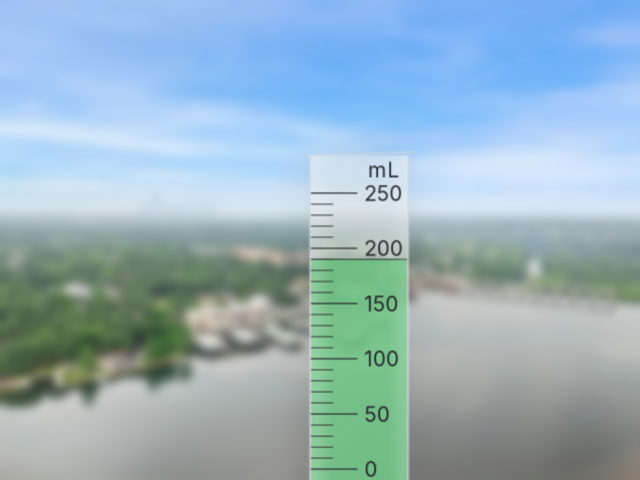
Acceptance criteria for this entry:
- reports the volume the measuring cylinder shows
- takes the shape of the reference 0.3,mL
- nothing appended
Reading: 190,mL
